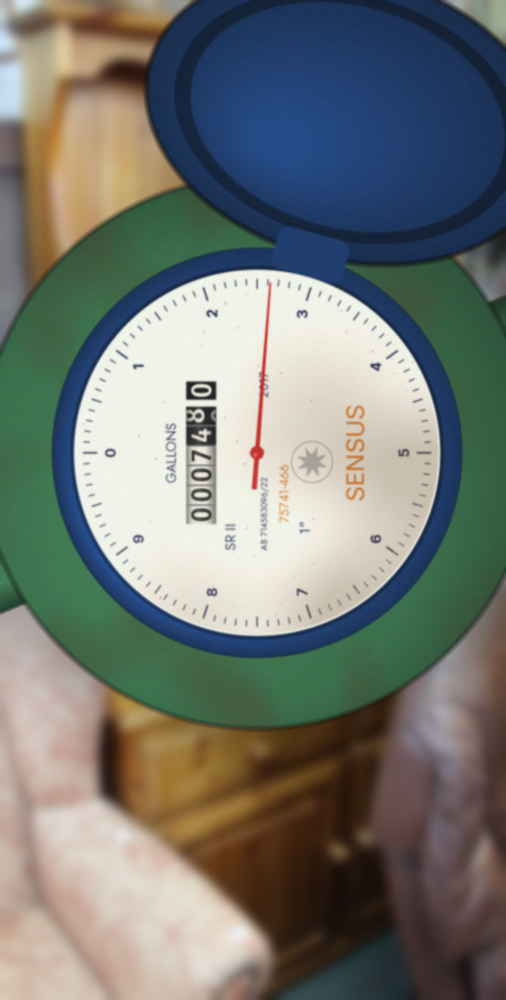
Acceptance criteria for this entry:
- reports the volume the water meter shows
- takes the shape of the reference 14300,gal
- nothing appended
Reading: 7482.6,gal
